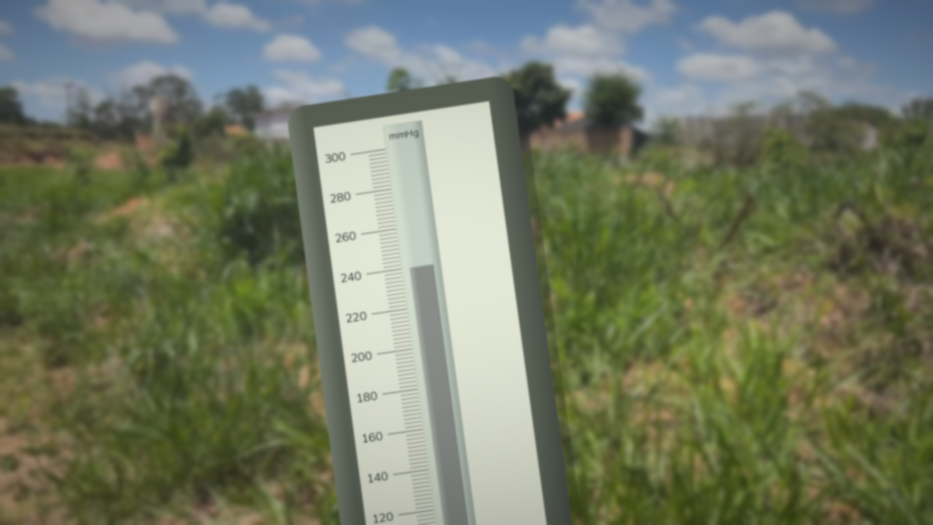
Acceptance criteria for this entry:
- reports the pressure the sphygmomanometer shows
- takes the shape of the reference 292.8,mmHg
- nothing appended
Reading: 240,mmHg
